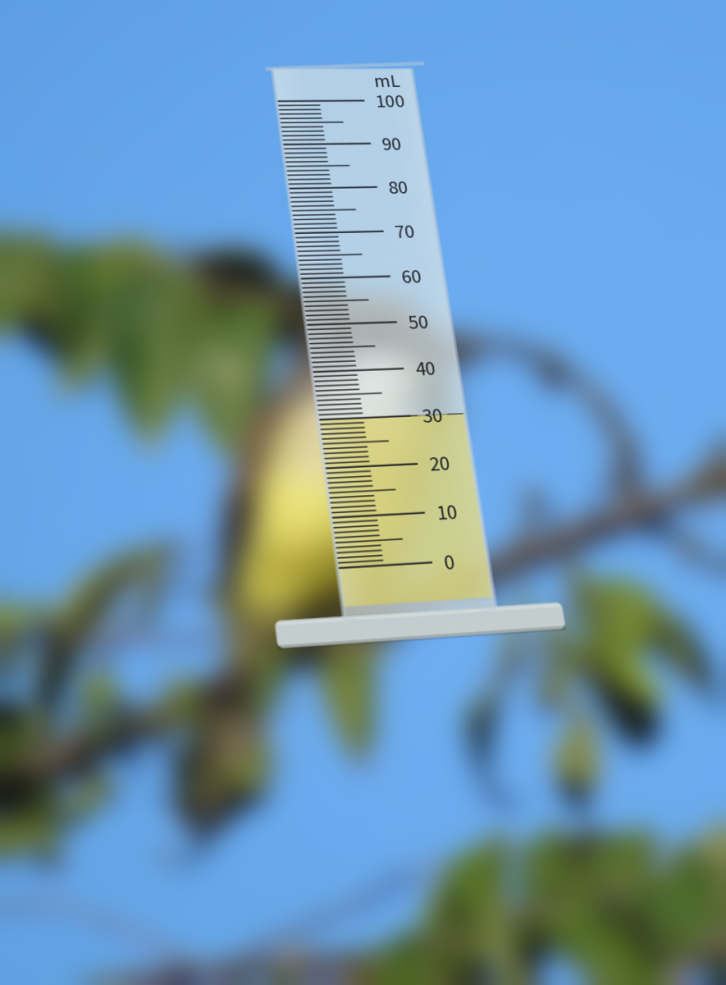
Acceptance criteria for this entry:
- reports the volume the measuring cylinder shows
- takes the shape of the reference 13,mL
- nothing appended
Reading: 30,mL
